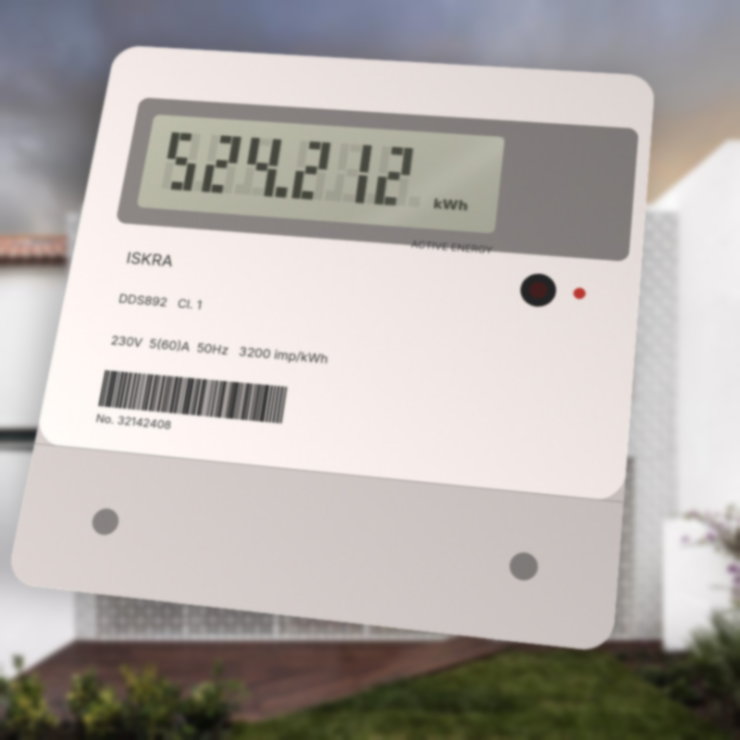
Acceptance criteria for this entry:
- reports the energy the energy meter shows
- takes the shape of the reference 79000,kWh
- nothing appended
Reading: 524.212,kWh
